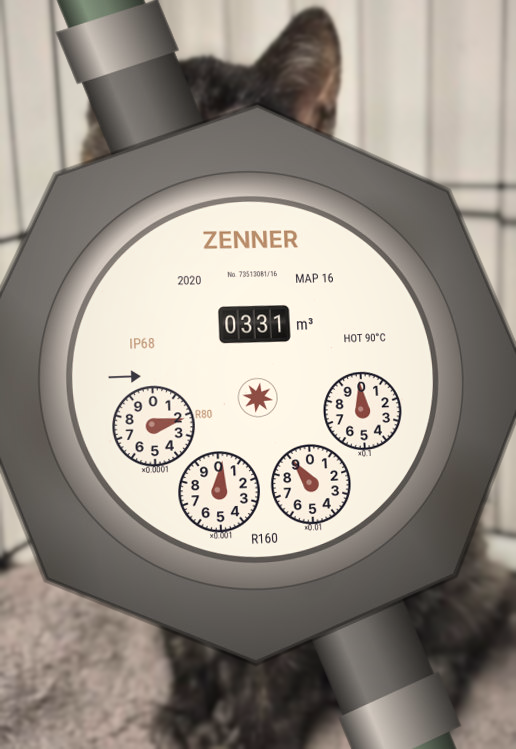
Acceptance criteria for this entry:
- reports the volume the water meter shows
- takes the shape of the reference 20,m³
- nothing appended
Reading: 330.9902,m³
